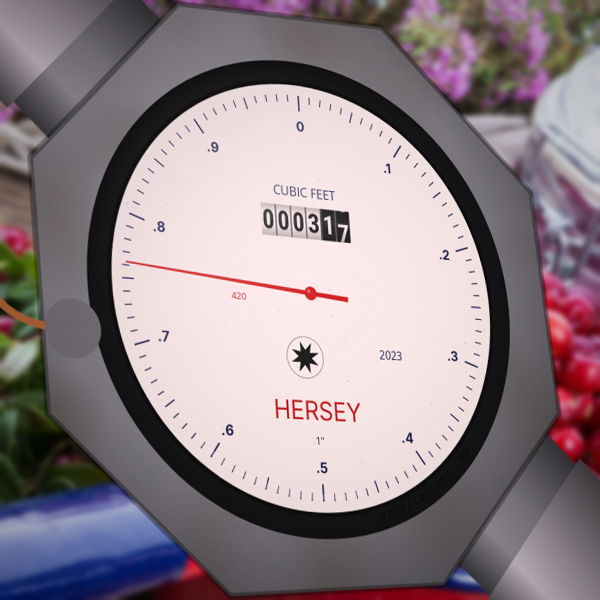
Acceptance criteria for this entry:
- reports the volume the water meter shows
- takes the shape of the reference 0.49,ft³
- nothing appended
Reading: 316.76,ft³
